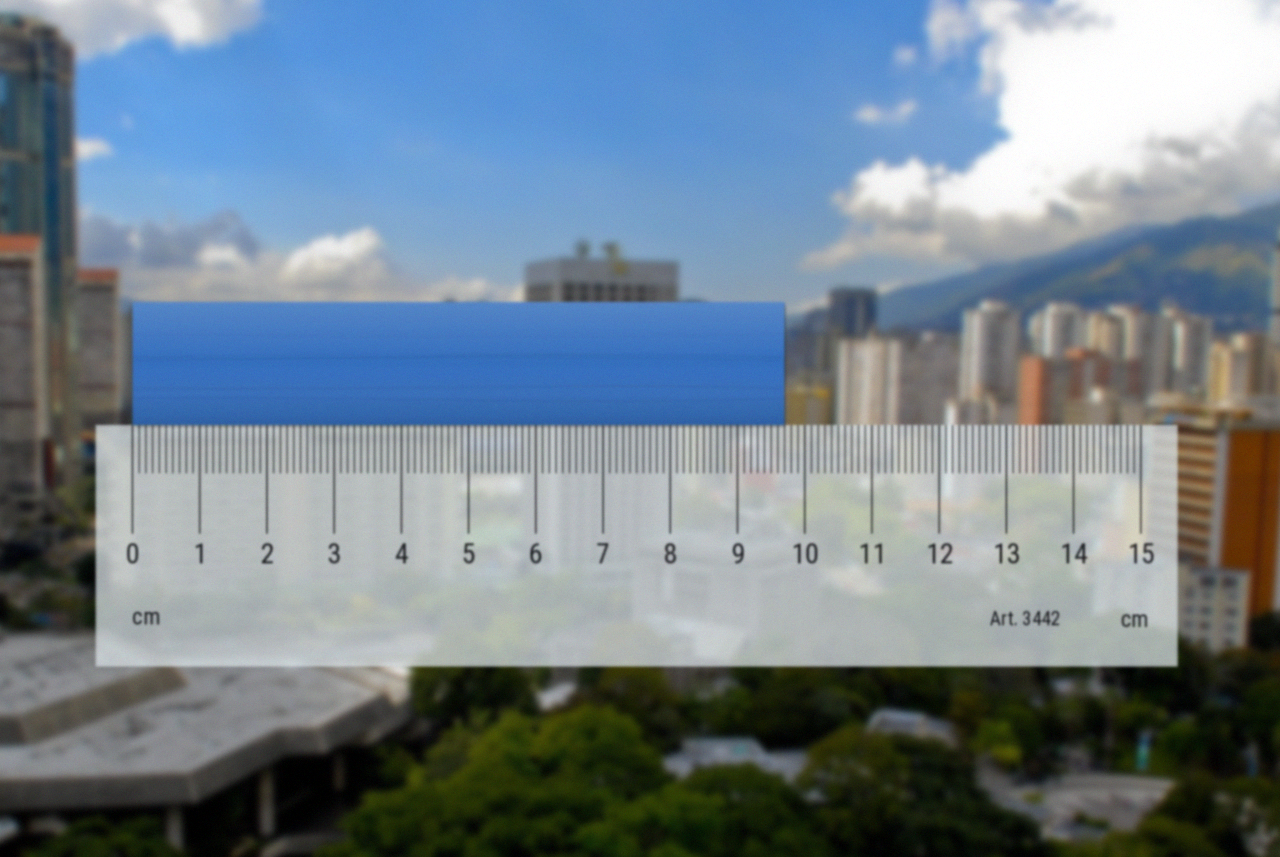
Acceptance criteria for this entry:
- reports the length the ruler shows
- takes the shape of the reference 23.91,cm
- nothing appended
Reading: 9.7,cm
